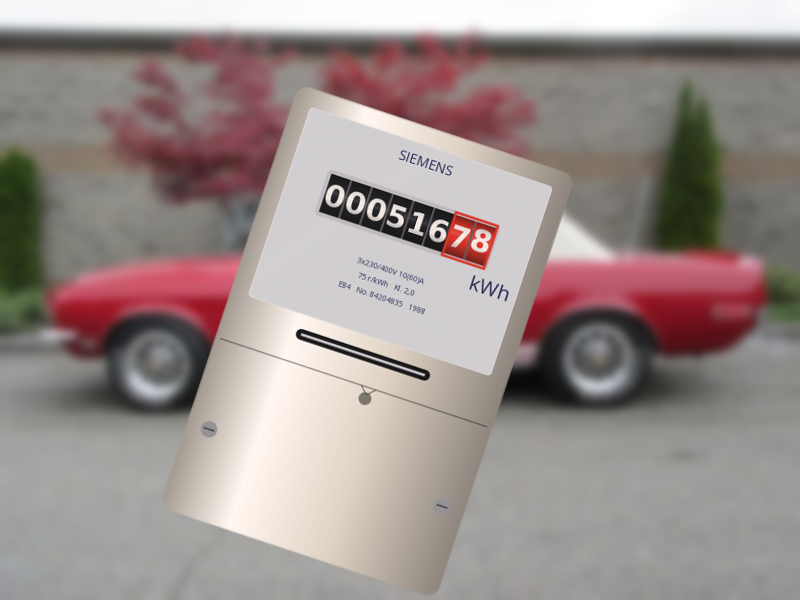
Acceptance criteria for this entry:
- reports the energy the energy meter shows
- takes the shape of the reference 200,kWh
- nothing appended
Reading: 516.78,kWh
